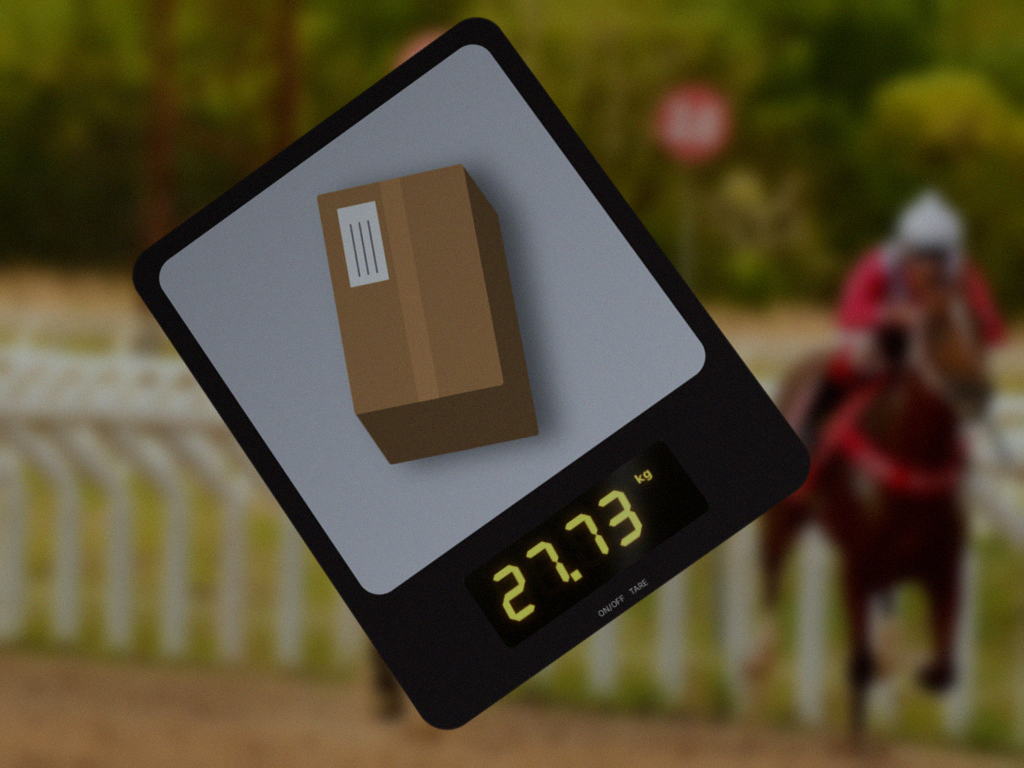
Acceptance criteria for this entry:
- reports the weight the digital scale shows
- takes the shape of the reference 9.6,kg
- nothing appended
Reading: 27.73,kg
